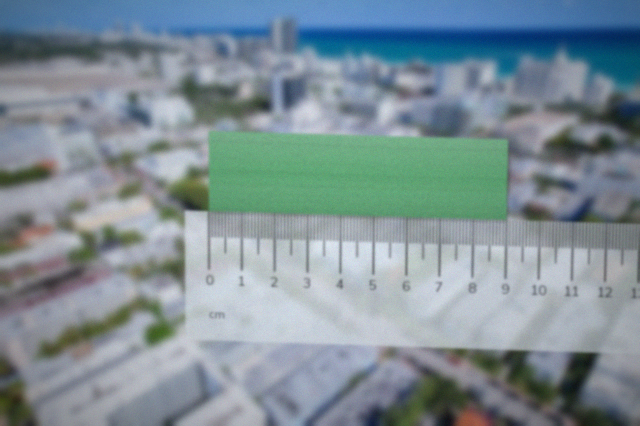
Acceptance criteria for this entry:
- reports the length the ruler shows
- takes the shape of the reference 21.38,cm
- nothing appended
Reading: 9,cm
